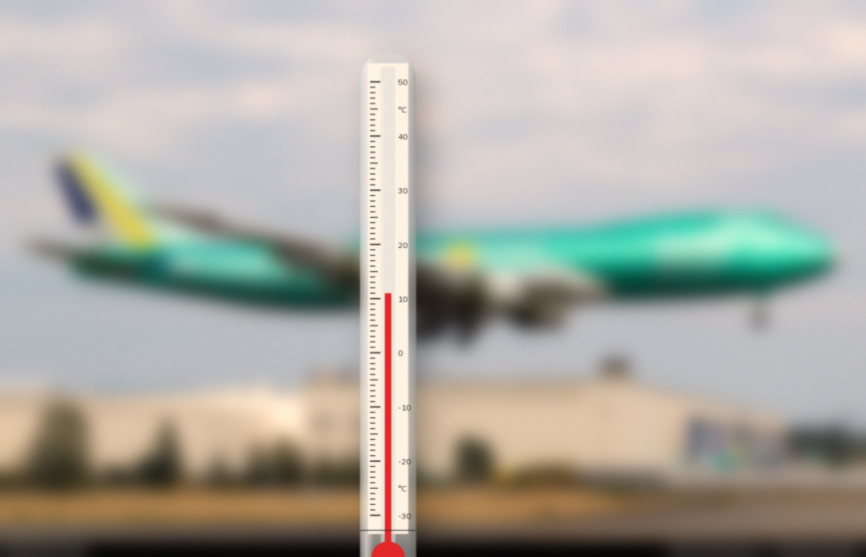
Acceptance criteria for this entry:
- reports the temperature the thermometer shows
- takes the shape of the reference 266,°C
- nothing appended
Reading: 11,°C
